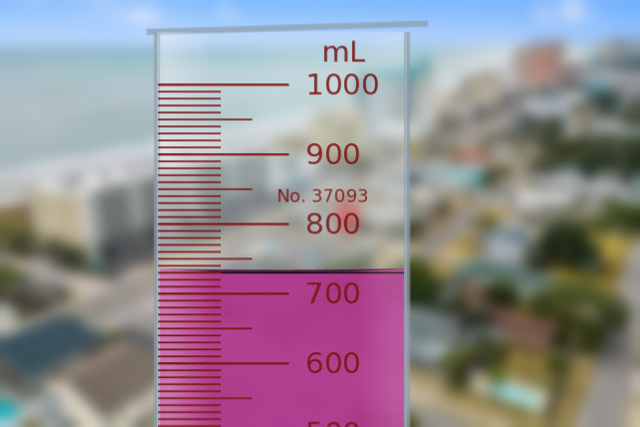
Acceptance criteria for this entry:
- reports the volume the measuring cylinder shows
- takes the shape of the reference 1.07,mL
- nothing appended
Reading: 730,mL
